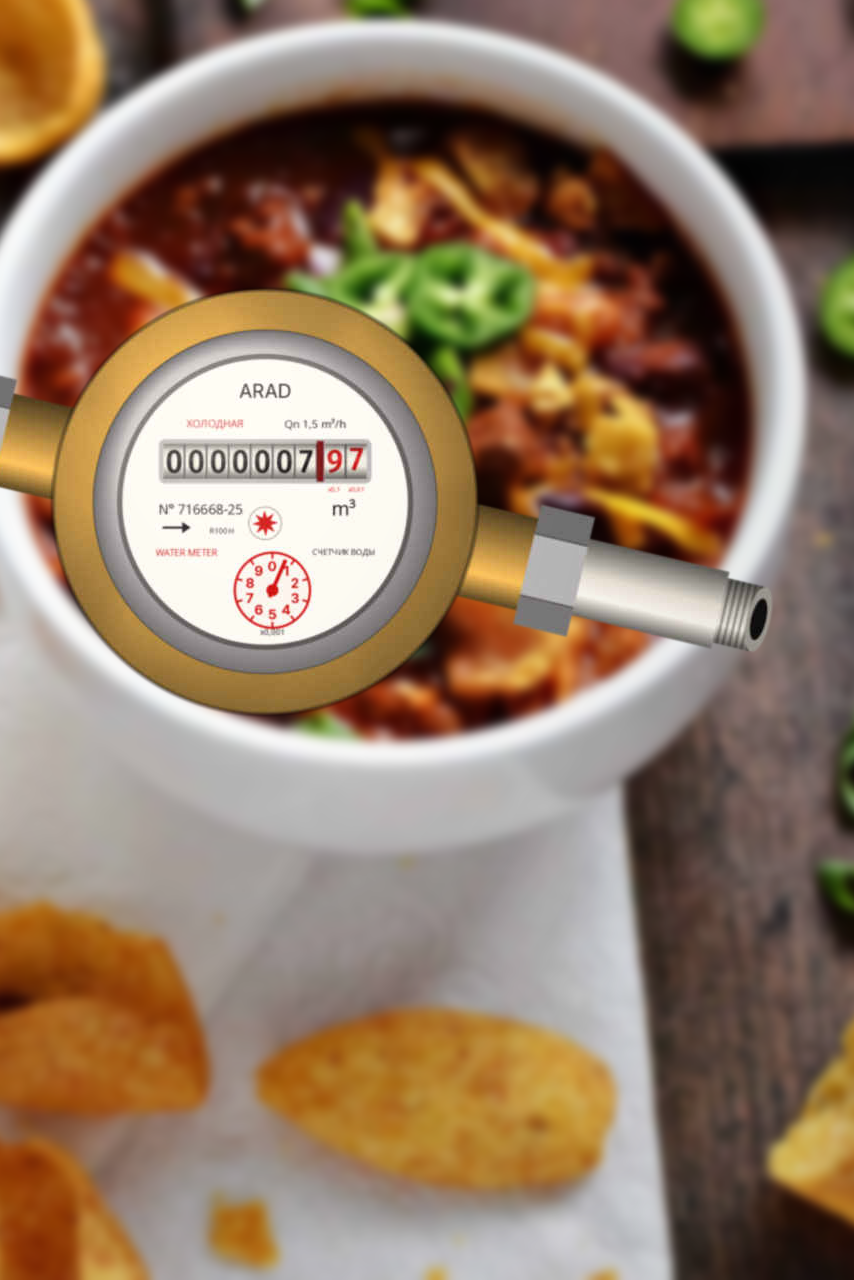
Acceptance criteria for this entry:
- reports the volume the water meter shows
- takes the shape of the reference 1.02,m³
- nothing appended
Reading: 7.970,m³
